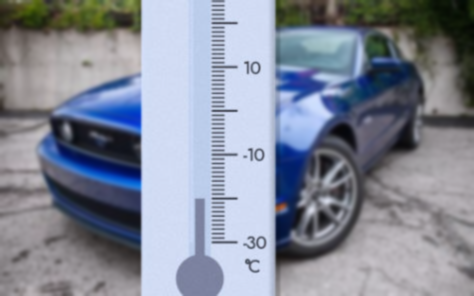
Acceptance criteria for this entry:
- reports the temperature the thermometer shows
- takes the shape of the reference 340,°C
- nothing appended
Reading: -20,°C
